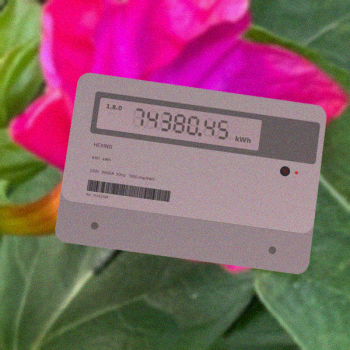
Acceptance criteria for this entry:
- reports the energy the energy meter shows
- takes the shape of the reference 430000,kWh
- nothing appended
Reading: 74380.45,kWh
